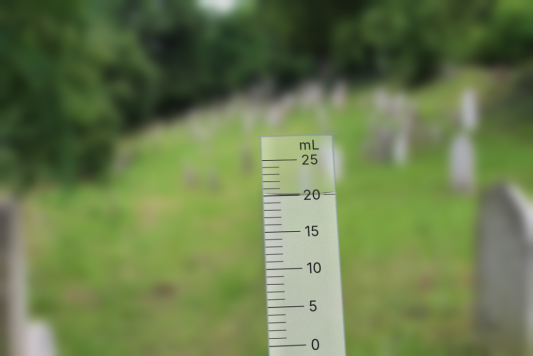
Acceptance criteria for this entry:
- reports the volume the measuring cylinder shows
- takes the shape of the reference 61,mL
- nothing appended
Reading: 20,mL
